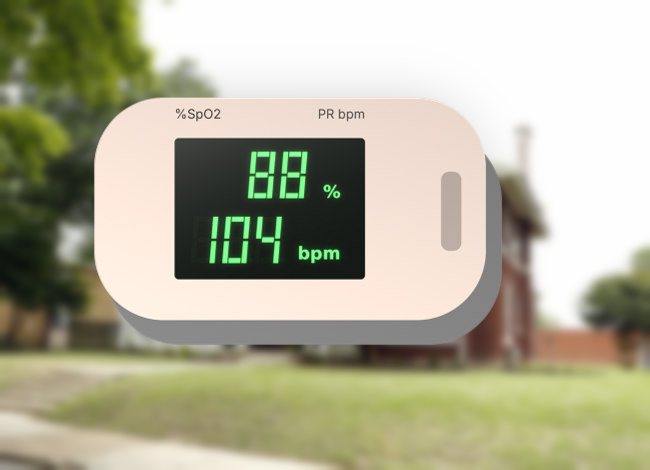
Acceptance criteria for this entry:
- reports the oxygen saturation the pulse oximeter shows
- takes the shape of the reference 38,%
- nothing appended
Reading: 88,%
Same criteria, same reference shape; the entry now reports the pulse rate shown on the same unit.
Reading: 104,bpm
